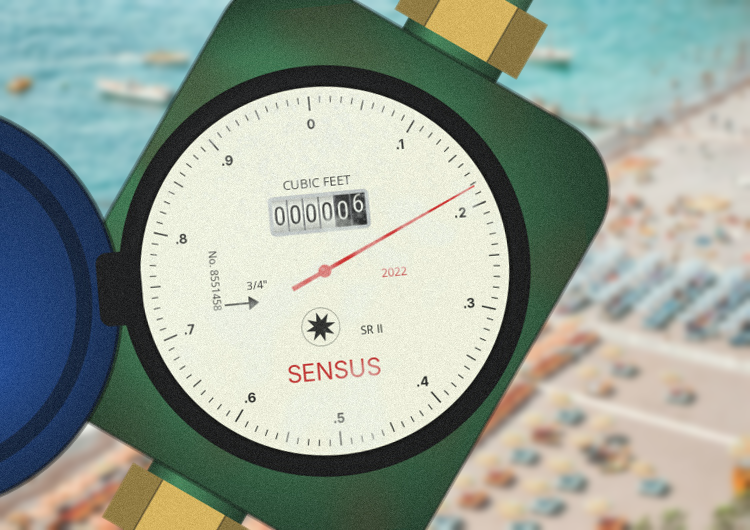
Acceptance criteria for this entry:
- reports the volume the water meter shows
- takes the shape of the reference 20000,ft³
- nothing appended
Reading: 6.18,ft³
